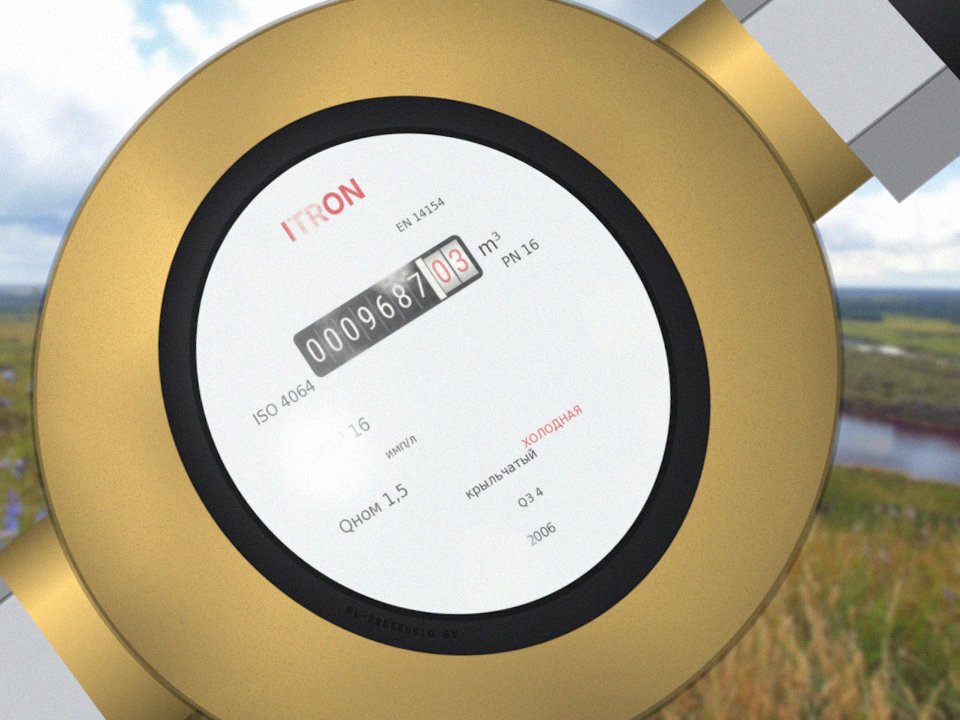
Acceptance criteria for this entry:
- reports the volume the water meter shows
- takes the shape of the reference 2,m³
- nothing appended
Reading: 9687.03,m³
